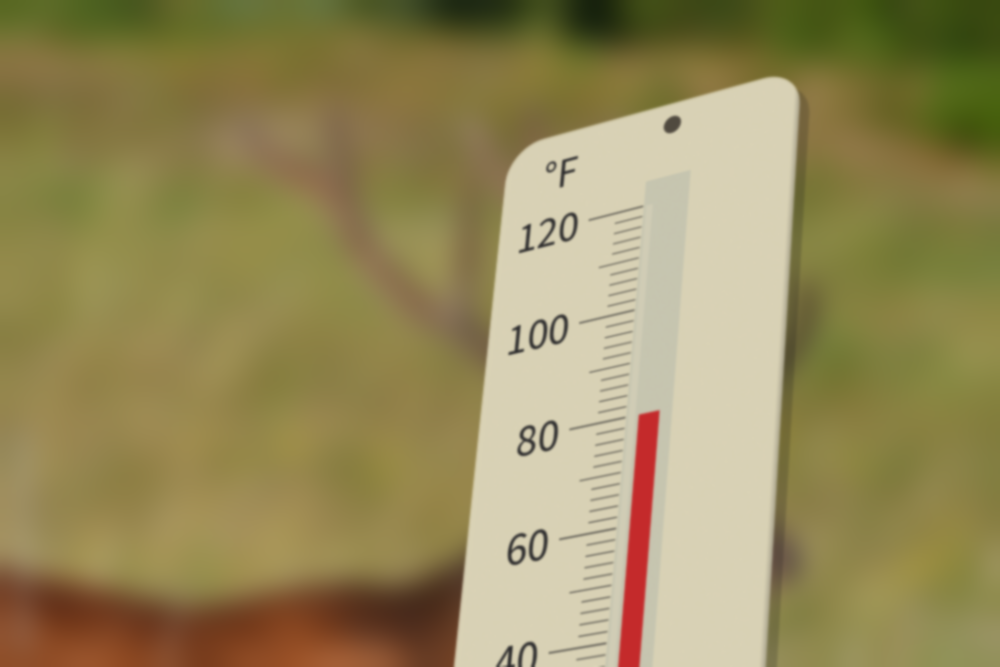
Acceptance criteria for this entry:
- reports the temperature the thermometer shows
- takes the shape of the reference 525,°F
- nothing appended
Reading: 80,°F
